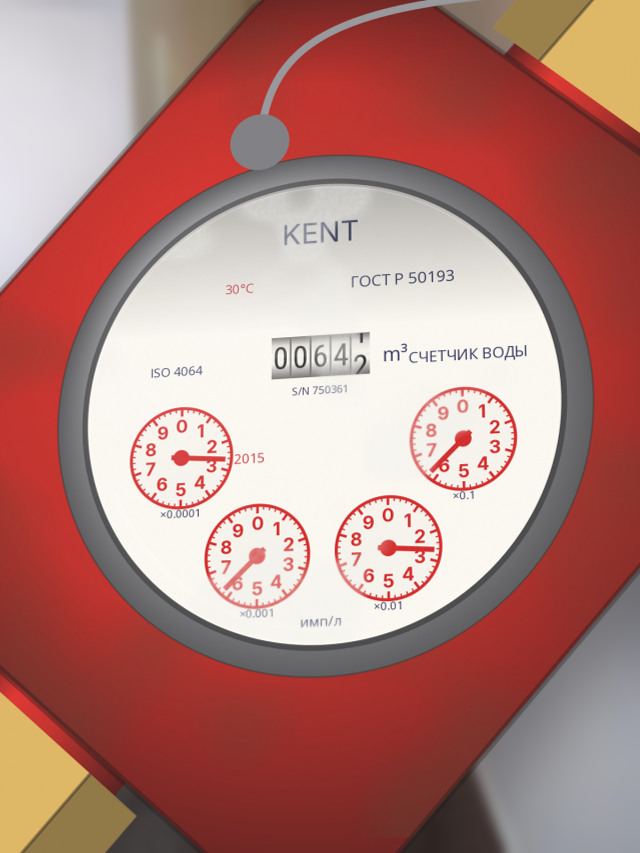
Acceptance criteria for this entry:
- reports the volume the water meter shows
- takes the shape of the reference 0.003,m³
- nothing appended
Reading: 641.6262,m³
